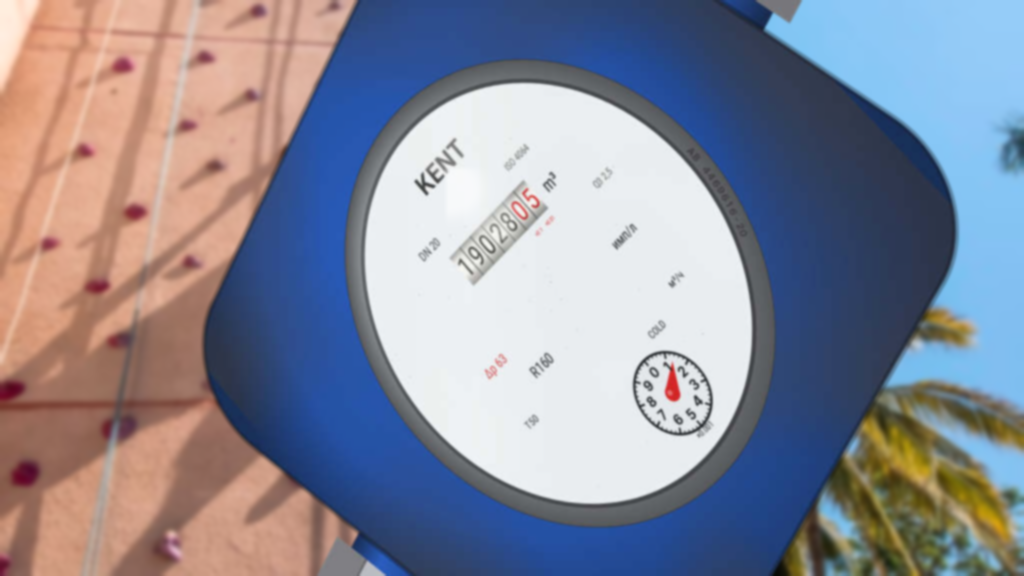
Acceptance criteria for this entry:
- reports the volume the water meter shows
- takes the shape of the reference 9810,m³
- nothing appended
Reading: 19028.051,m³
